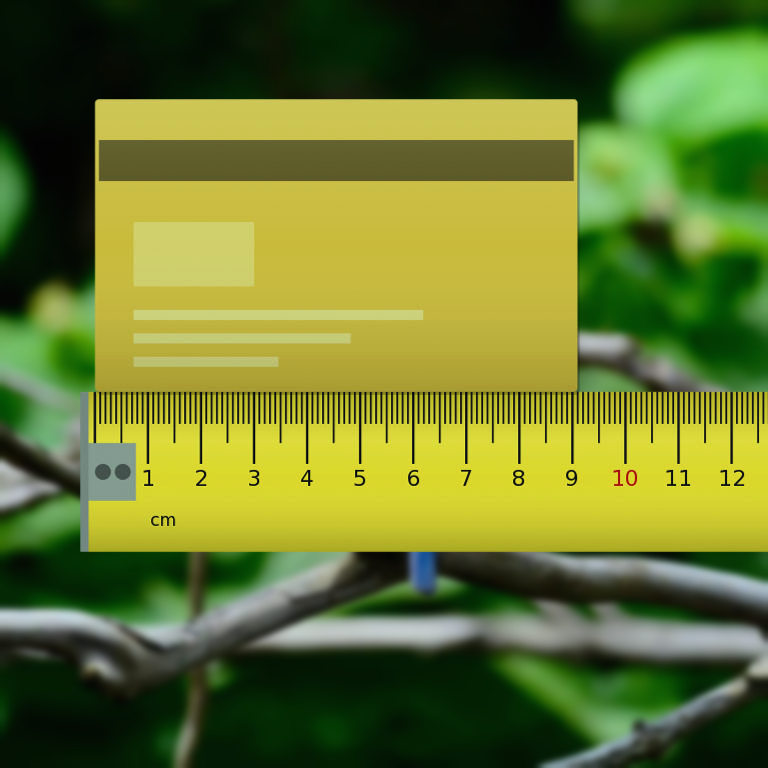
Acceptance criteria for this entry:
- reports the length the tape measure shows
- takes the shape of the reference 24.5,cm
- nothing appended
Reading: 9.1,cm
